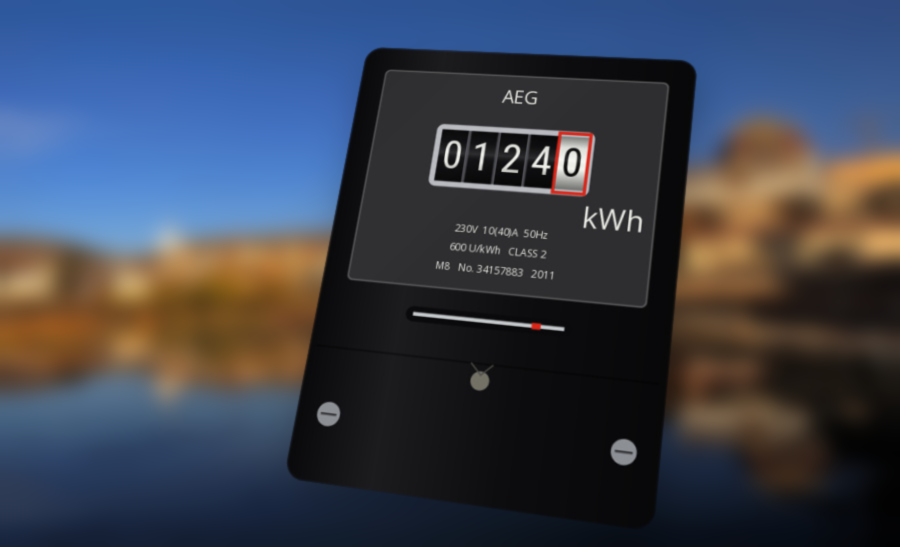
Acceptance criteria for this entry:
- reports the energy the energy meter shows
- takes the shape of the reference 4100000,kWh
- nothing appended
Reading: 124.0,kWh
